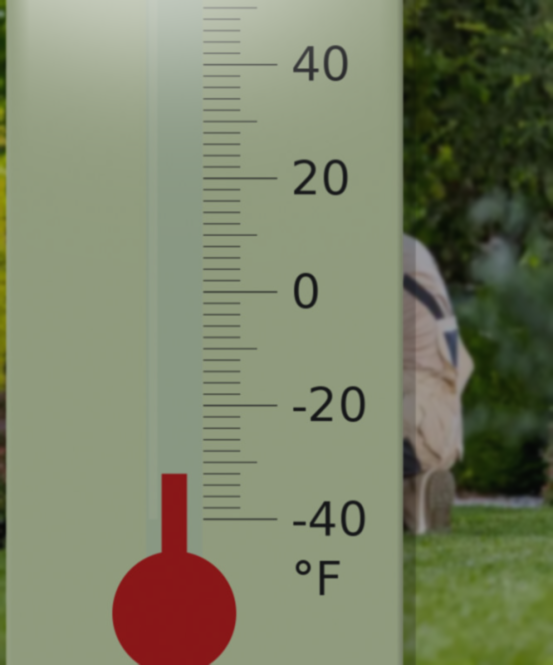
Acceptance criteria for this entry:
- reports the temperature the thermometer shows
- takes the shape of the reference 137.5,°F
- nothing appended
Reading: -32,°F
